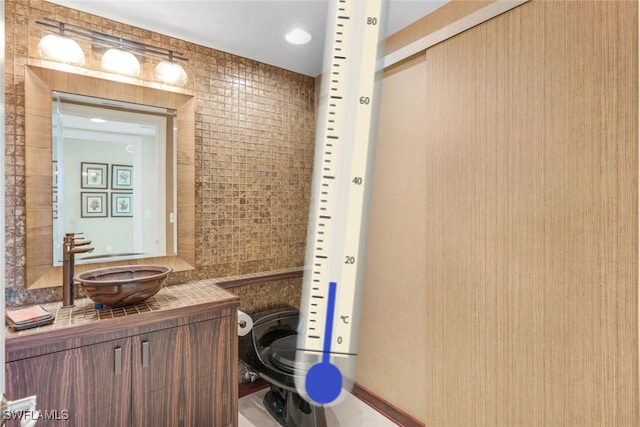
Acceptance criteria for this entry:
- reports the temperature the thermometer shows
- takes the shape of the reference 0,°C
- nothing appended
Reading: 14,°C
